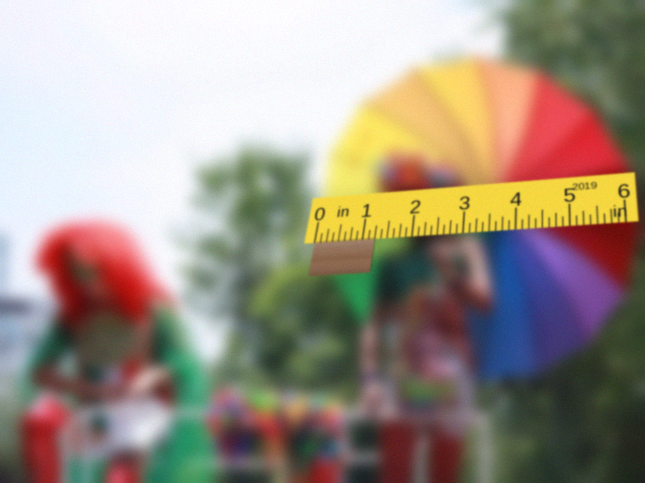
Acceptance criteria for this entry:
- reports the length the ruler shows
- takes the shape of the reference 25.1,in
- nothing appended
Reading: 1.25,in
